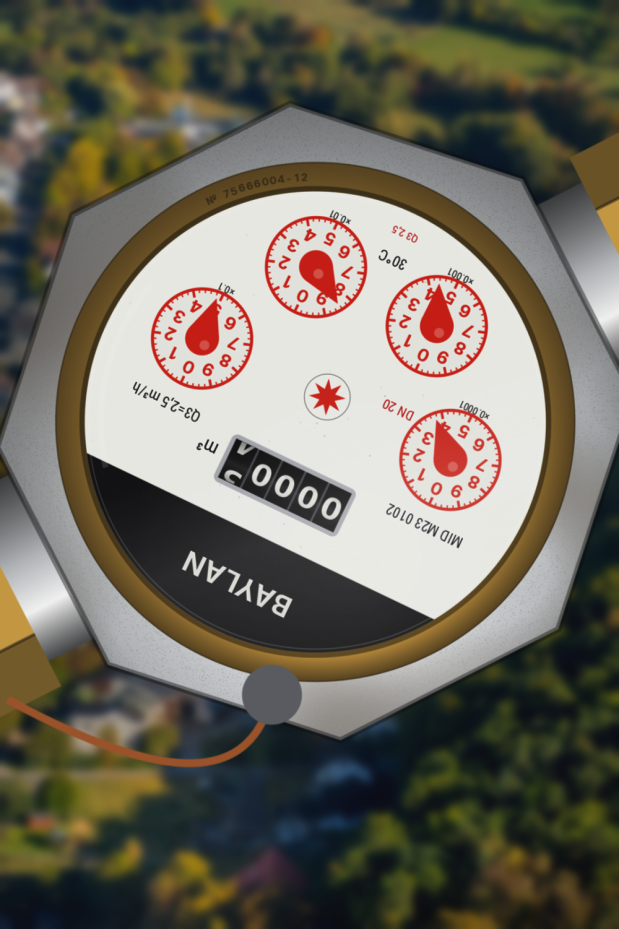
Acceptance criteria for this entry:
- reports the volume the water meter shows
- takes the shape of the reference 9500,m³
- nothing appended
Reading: 3.4843,m³
